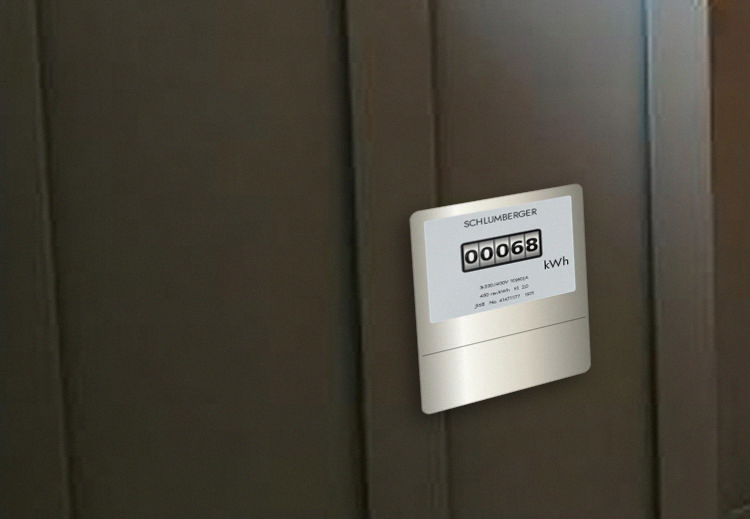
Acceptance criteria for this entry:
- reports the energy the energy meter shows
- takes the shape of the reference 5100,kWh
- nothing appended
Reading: 68,kWh
